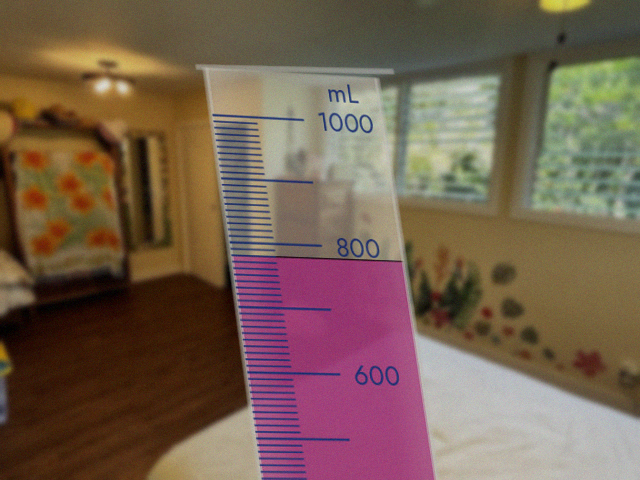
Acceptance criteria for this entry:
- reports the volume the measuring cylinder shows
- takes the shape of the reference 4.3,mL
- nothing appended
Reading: 780,mL
